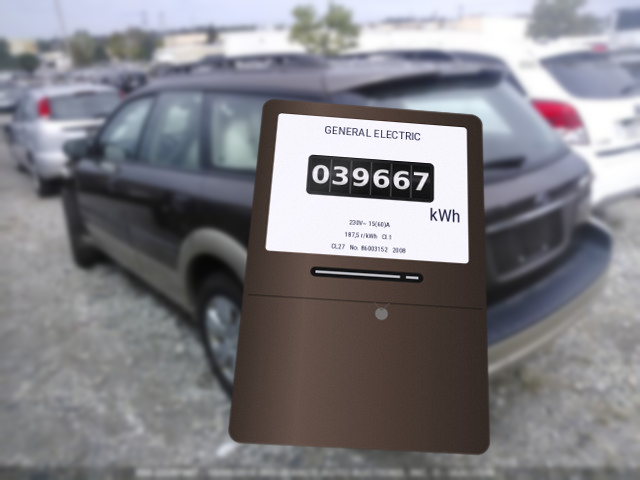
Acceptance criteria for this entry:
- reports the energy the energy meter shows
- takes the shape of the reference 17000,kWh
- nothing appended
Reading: 39667,kWh
